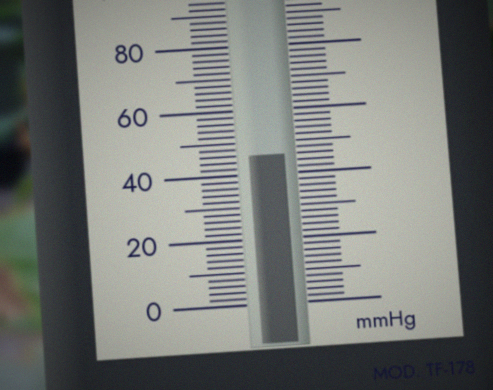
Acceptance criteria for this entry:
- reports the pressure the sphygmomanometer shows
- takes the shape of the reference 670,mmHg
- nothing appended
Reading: 46,mmHg
